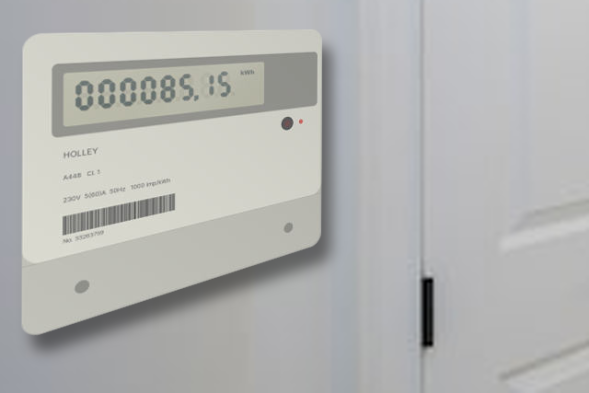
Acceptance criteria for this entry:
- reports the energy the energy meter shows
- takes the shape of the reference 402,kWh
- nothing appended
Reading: 85.15,kWh
